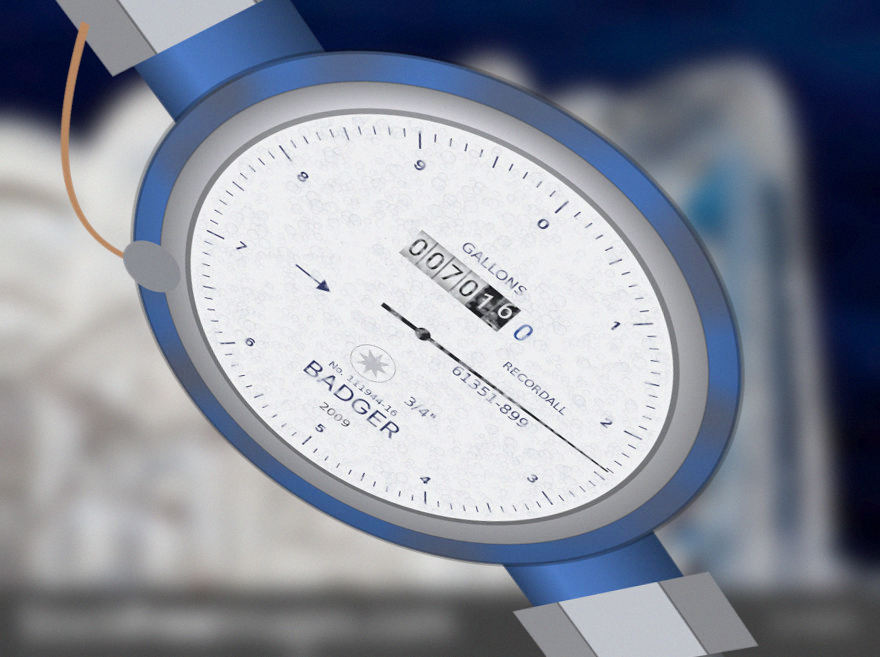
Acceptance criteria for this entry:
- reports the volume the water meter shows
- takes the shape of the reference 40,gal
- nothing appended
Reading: 70162.4,gal
